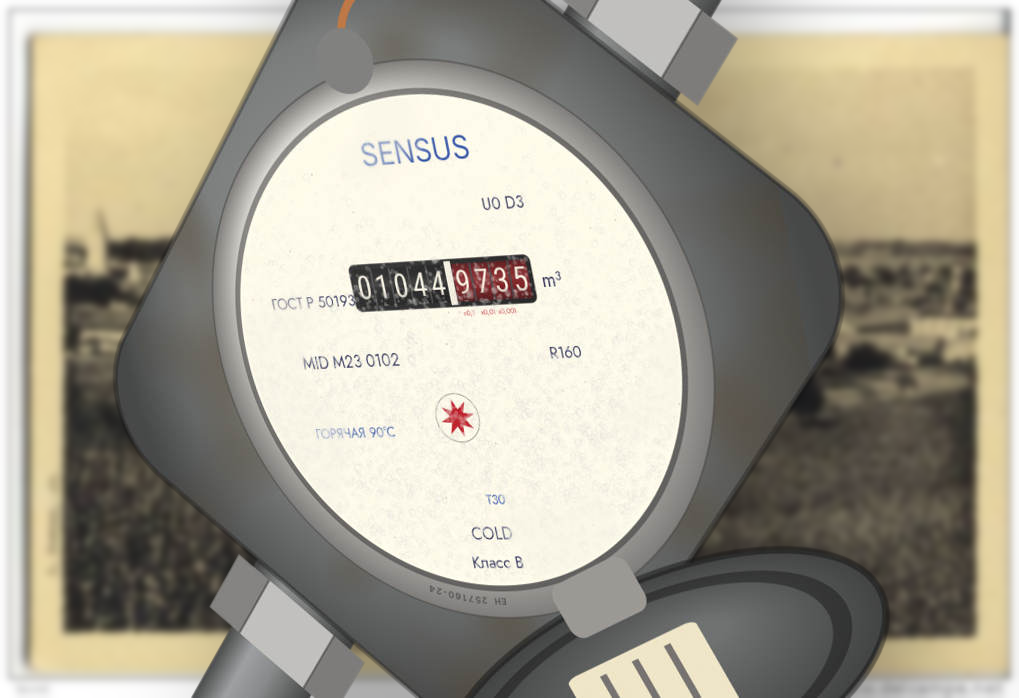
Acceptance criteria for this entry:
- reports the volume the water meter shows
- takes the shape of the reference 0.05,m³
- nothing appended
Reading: 1044.9735,m³
